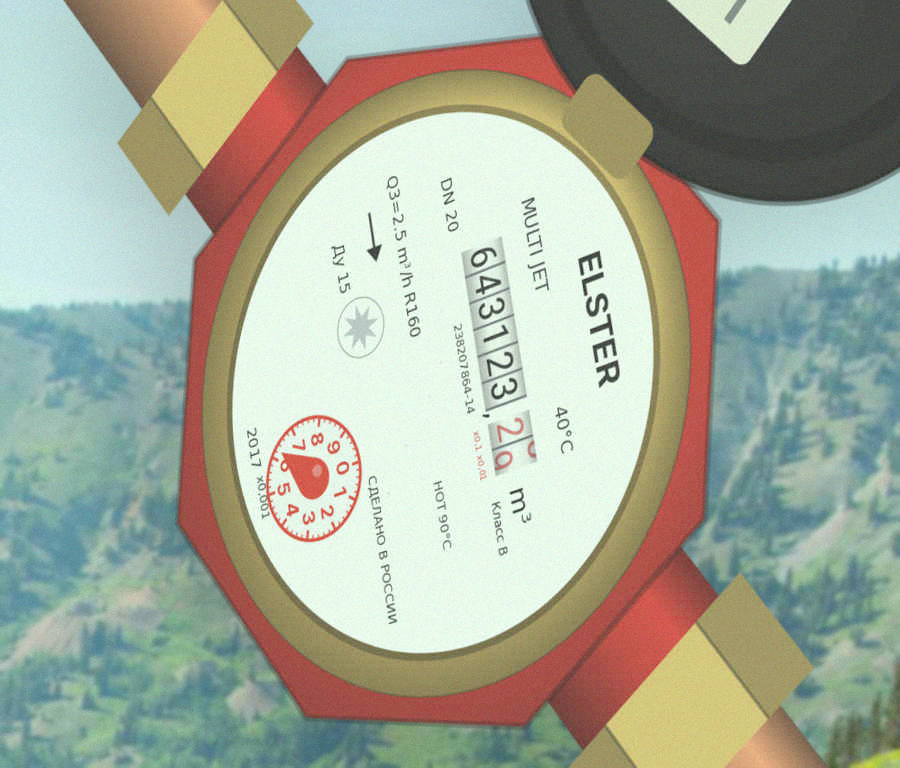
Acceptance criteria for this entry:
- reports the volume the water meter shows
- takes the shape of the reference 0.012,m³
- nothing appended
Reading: 643123.286,m³
